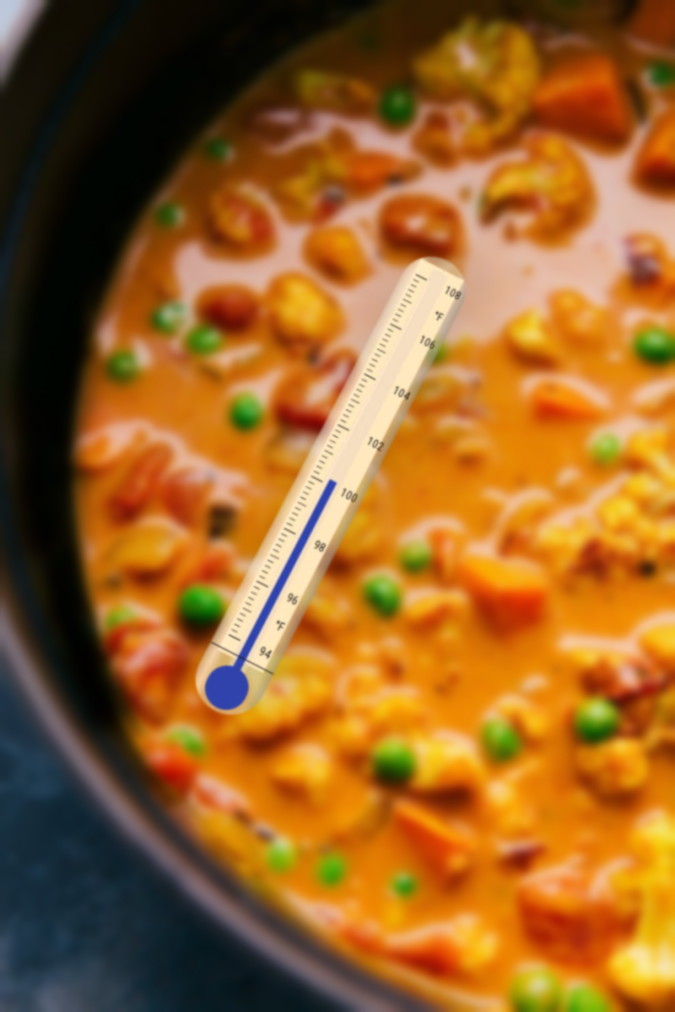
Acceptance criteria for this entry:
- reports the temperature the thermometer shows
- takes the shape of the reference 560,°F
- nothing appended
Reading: 100.2,°F
